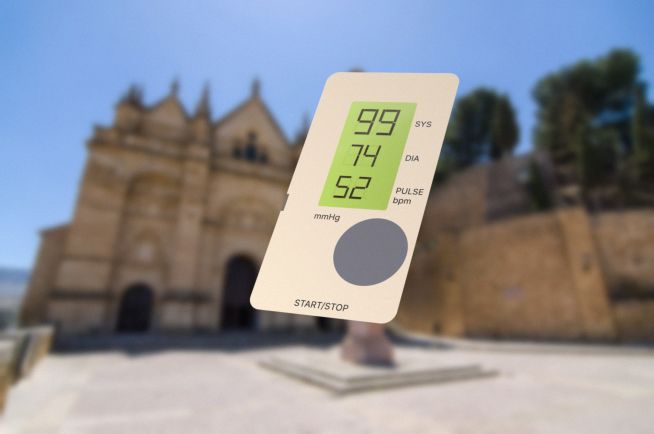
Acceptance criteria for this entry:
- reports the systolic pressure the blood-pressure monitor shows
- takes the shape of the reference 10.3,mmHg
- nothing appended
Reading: 99,mmHg
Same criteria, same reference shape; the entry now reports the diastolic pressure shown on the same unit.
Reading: 74,mmHg
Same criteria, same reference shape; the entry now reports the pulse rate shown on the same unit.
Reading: 52,bpm
